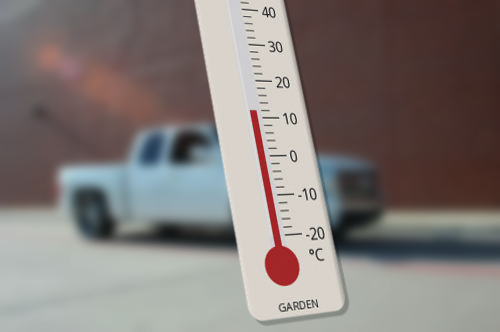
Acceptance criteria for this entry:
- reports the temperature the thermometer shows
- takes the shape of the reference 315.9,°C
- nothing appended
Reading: 12,°C
